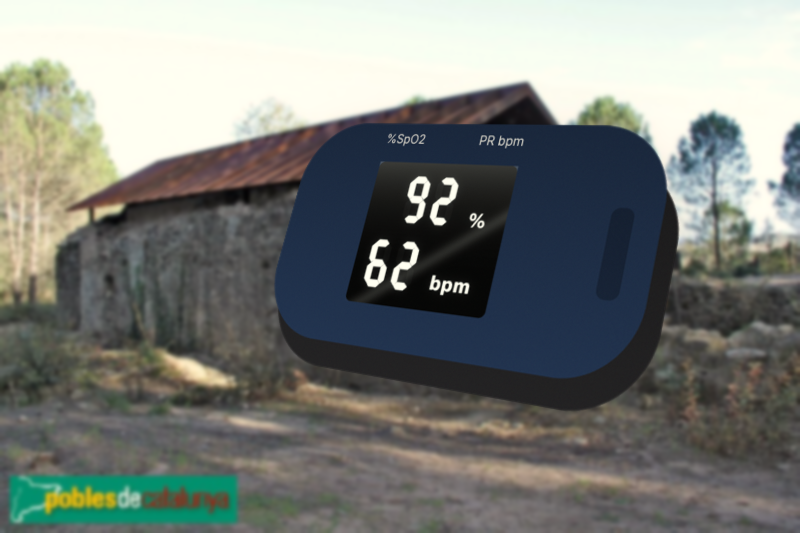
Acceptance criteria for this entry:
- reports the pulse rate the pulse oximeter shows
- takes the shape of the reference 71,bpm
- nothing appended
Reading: 62,bpm
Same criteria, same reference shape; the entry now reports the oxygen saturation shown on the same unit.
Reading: 92,%
